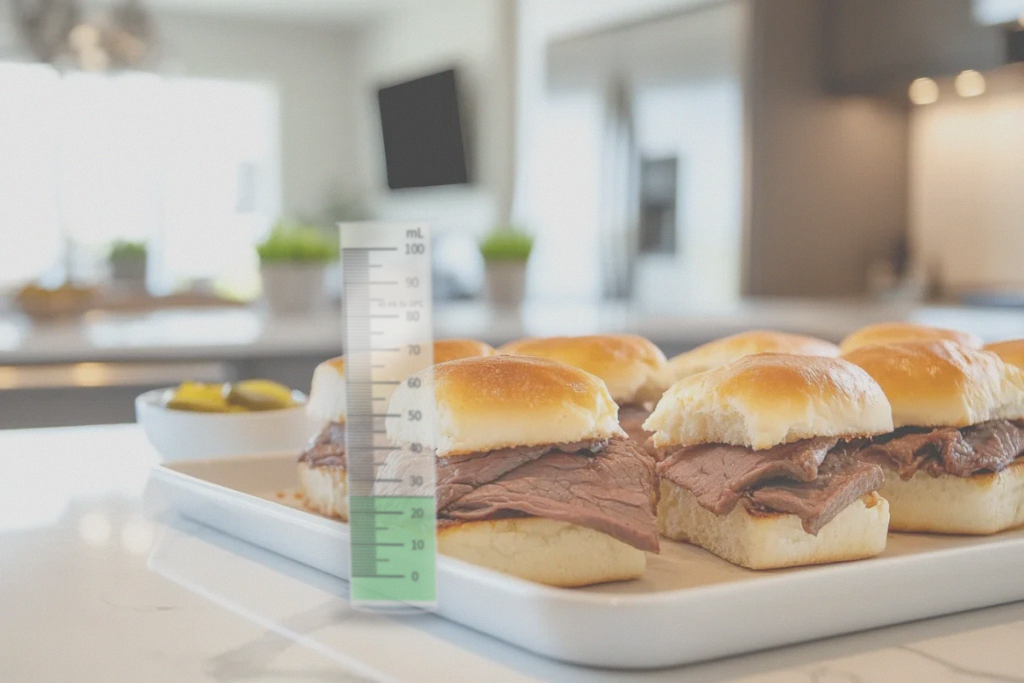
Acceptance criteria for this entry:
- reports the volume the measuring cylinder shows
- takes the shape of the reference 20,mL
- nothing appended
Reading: 25,mL
